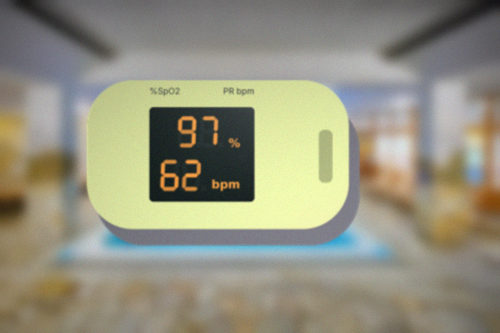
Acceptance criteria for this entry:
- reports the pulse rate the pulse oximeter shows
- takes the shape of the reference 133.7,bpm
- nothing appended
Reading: 62,bpm
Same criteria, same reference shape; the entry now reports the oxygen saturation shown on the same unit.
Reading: 97,%
